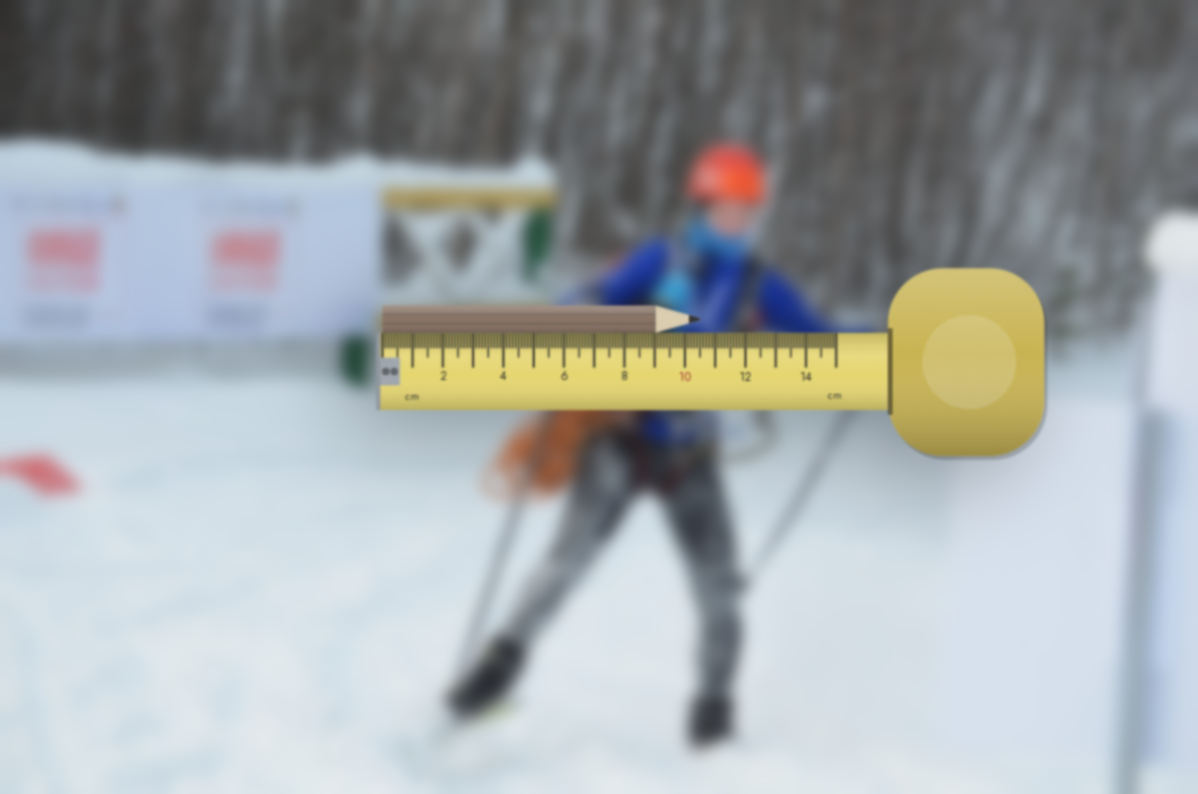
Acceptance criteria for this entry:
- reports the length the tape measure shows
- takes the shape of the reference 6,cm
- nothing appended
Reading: 10.5,cm
